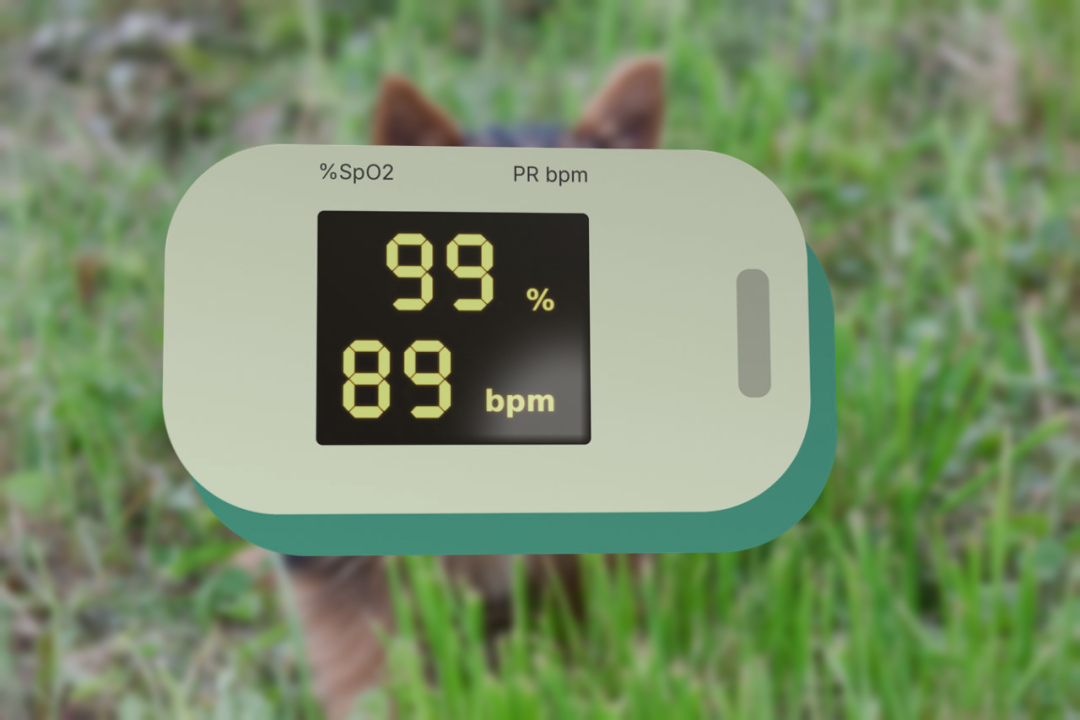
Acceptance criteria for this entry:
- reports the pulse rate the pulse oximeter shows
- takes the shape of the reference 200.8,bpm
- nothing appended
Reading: 89,bpm
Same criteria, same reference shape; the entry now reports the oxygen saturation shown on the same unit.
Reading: 99,%
